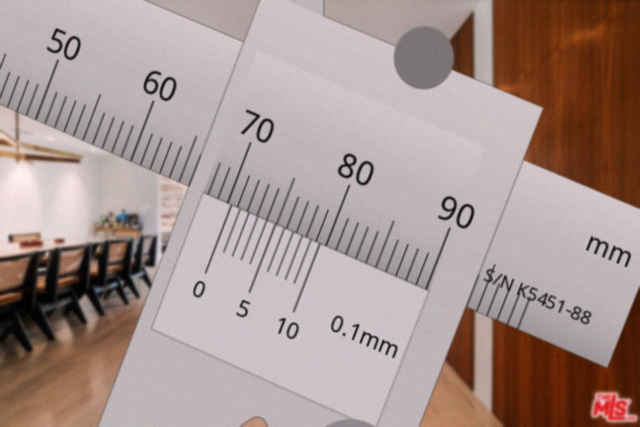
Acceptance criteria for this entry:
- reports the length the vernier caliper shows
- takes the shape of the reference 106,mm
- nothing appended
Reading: 70.4,mm
